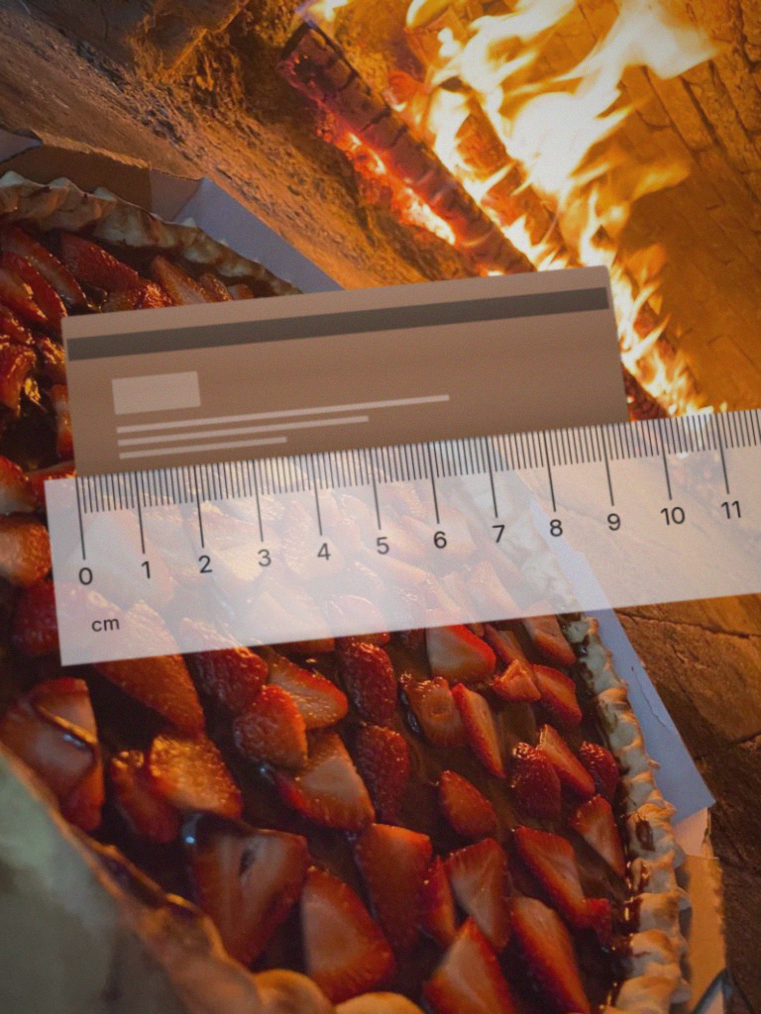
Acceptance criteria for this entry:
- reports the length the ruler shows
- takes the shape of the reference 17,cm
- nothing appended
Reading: 9.5,cm
